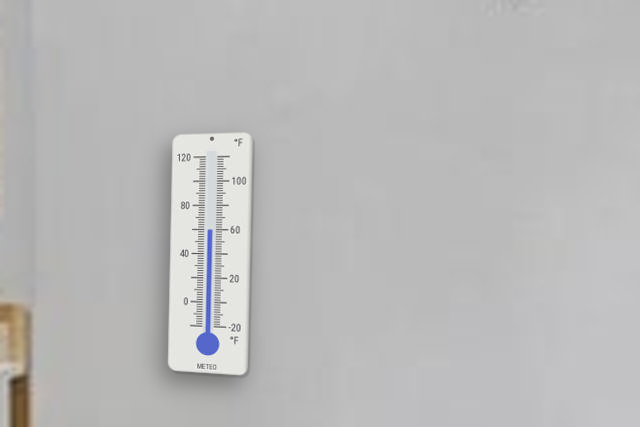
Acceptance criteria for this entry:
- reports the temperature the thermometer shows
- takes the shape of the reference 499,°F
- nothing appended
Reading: 60,°F
